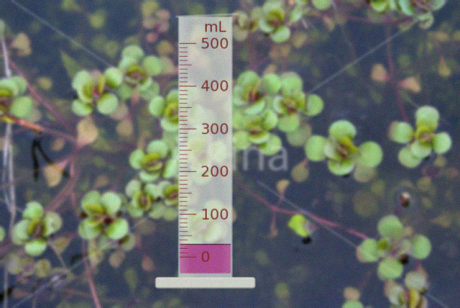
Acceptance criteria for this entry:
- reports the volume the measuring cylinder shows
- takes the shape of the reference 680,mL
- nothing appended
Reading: 30,mL
